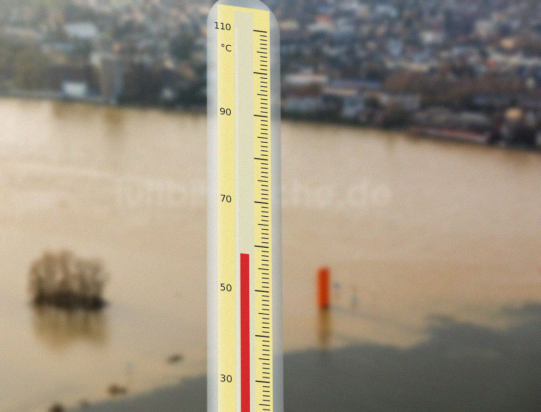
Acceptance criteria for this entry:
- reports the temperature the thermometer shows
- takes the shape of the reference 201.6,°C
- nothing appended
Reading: 58,°C
